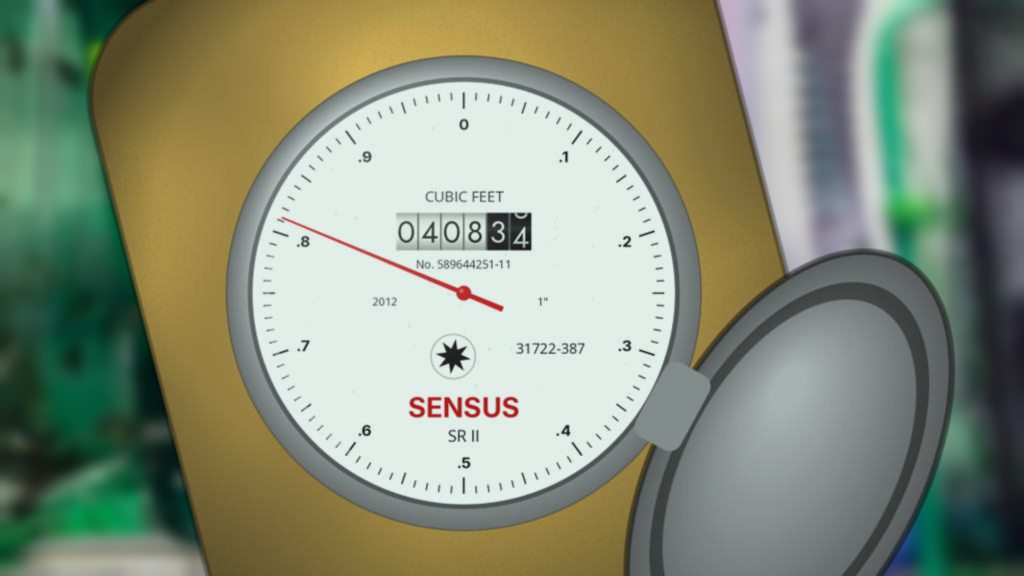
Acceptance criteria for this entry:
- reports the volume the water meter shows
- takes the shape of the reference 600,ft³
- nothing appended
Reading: 40833.81,ft³
